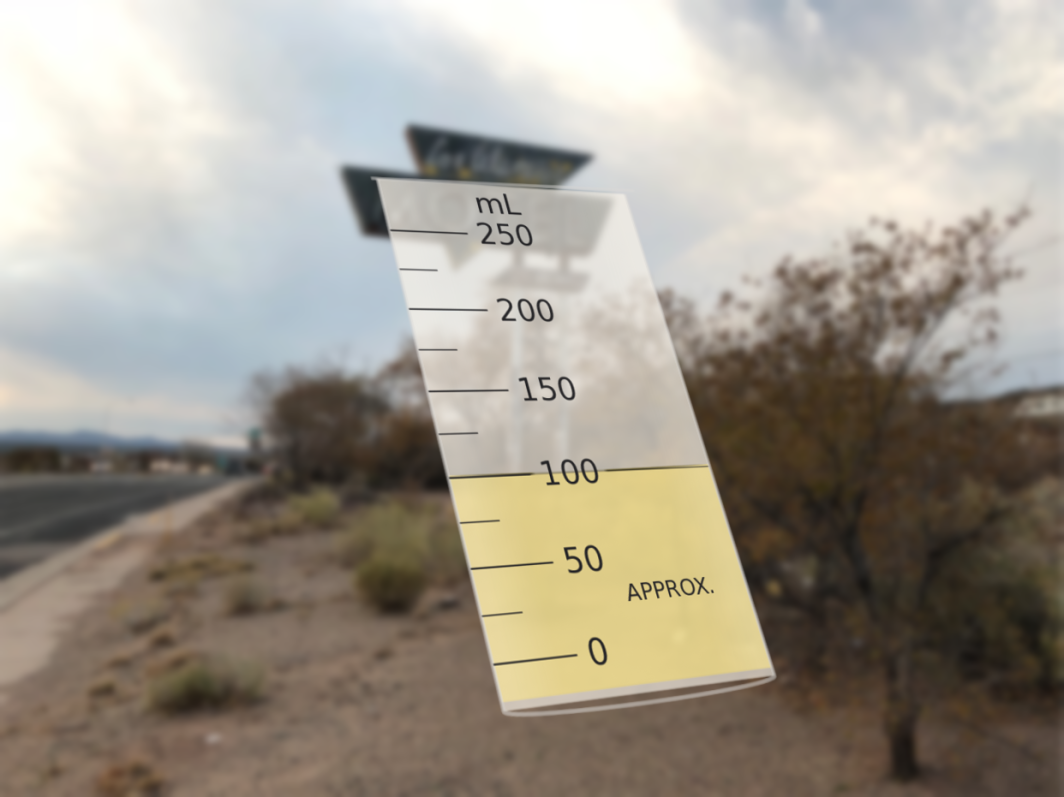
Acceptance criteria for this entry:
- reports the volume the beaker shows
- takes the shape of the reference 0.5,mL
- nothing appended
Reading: 100,mL
